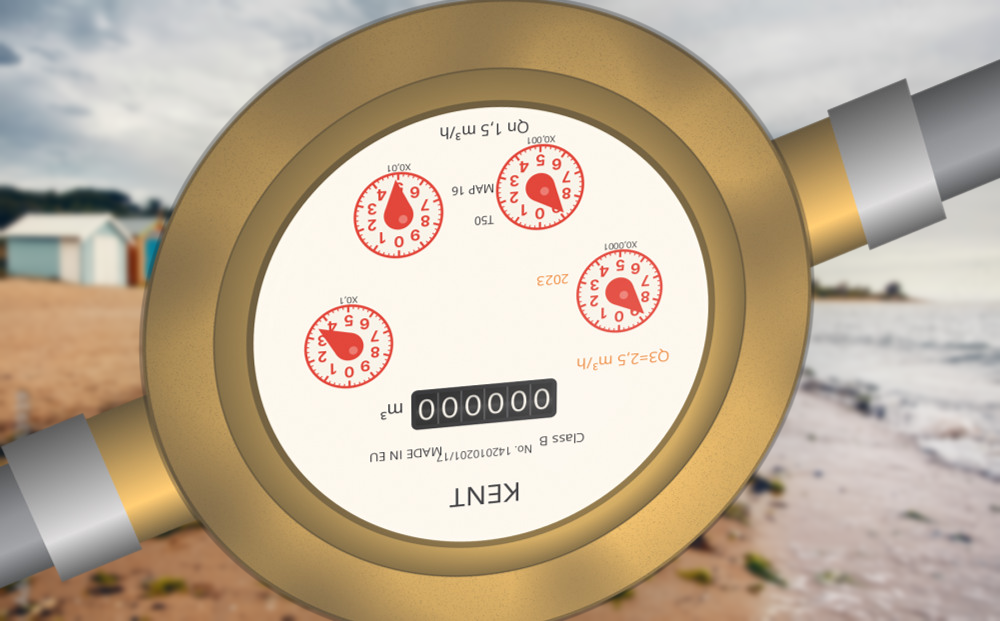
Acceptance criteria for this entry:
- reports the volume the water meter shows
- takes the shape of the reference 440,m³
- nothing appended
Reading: 0.3488,m³
